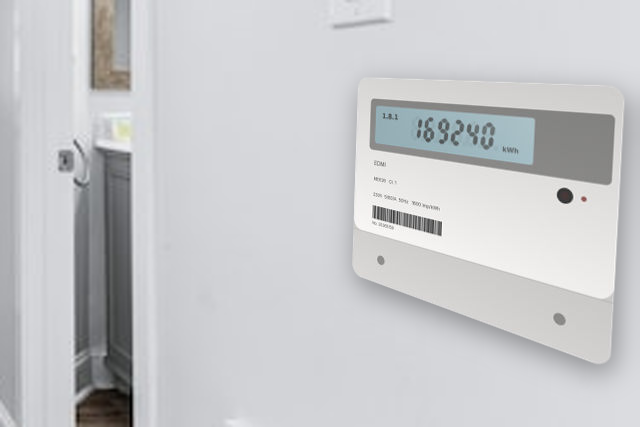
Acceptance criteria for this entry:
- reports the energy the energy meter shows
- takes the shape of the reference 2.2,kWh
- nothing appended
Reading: 169240,kWh
